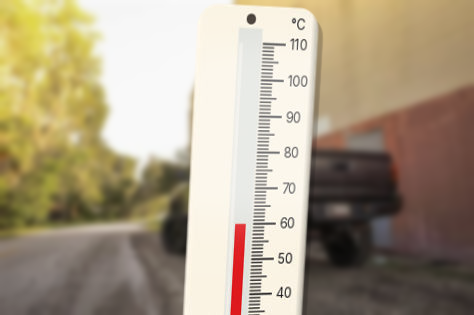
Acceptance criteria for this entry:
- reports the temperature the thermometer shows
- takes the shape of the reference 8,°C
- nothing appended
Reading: 60,°C
